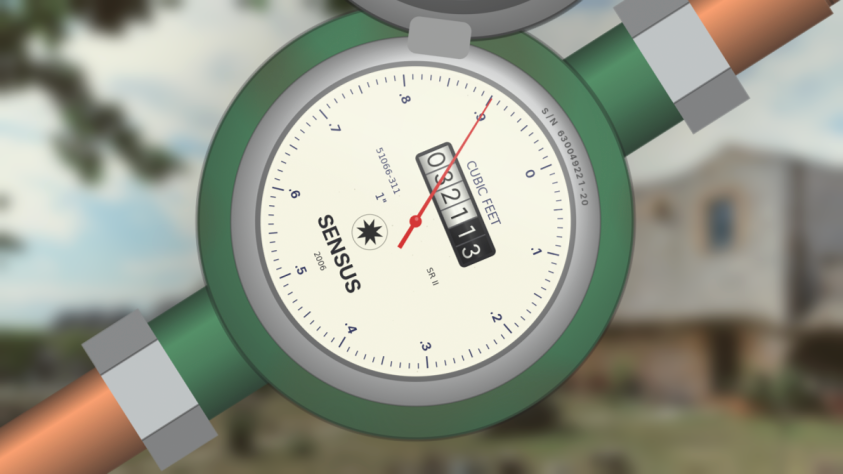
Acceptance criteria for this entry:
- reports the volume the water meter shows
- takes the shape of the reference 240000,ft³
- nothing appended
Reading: 32112.90,ft³
